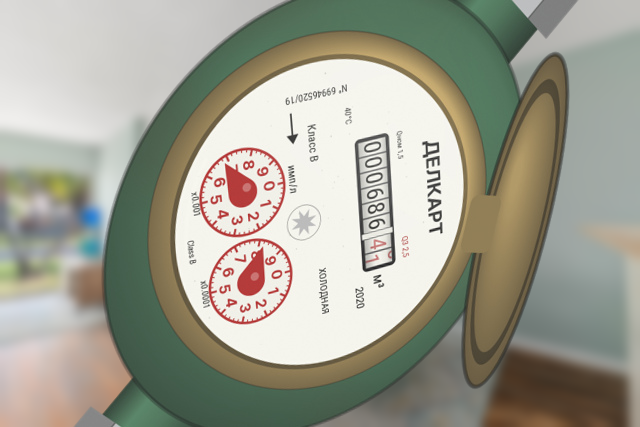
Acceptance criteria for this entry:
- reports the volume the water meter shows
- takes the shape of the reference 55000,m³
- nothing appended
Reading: 686.4068,m³
